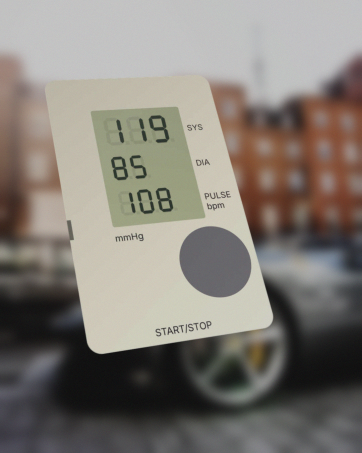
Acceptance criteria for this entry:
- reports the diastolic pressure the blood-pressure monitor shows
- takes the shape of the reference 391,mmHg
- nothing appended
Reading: 85,mmHg
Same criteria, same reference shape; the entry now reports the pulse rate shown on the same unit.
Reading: 108,bpm
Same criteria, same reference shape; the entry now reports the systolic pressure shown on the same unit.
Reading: 119,mmHg
